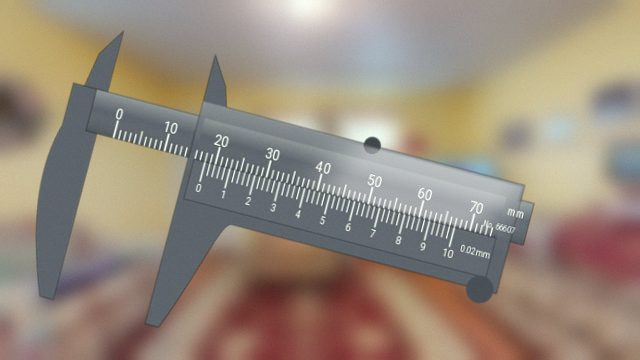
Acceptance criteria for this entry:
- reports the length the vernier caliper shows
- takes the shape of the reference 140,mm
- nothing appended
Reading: 18.0,mm
